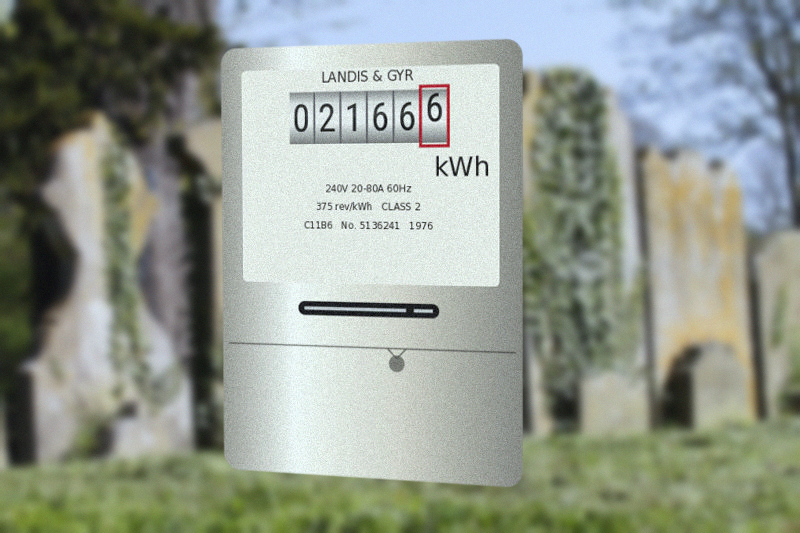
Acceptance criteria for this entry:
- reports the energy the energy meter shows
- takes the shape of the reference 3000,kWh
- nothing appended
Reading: 2166.6,kWh
